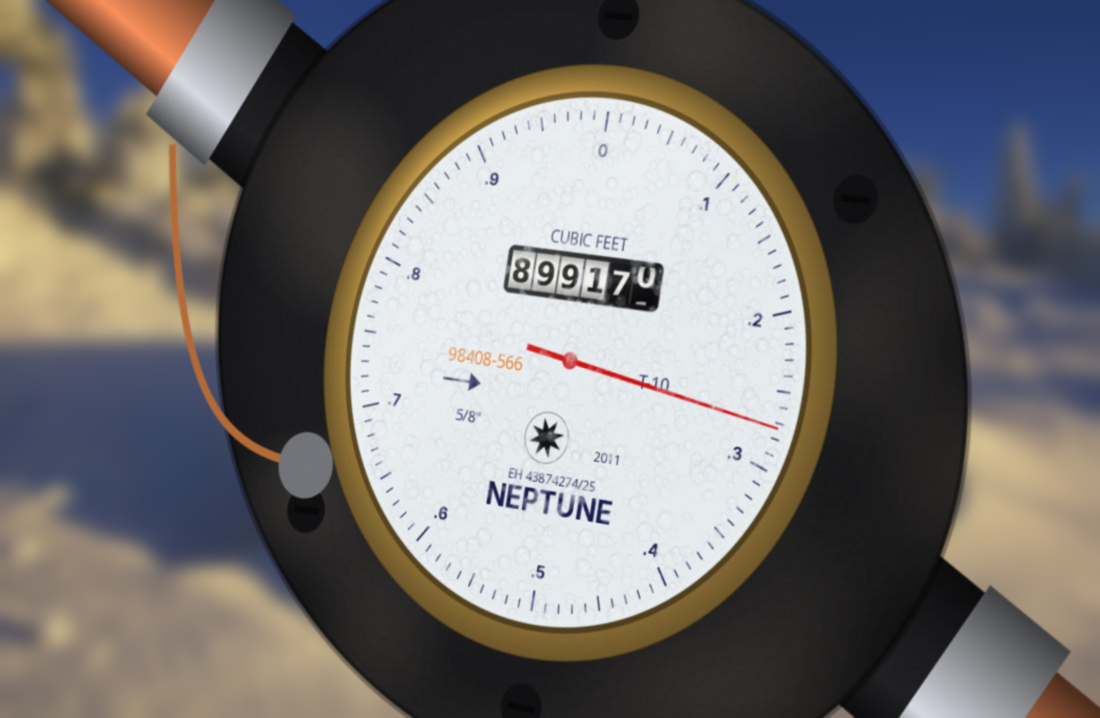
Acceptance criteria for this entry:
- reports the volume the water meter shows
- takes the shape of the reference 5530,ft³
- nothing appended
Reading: 899170.27,ft³
